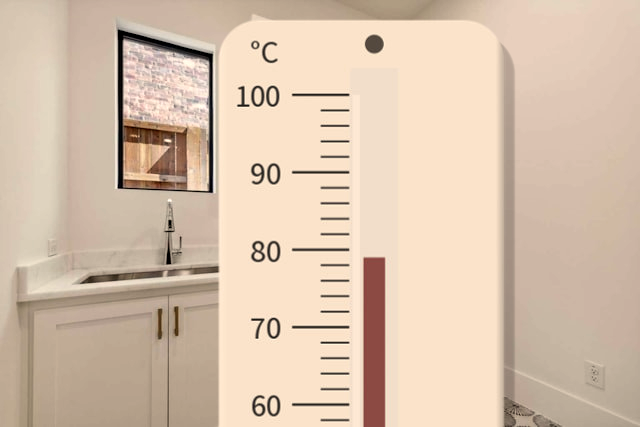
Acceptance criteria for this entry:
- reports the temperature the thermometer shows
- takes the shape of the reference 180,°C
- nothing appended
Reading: 79,°C
